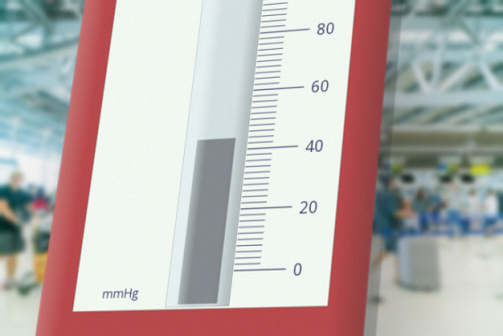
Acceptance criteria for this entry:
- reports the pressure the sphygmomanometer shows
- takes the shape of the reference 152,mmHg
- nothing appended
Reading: 44,mmHg
